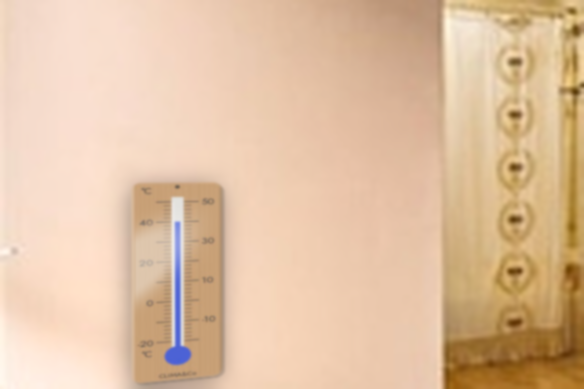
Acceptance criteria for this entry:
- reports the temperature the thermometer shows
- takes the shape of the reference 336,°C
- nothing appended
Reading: 40,°C
